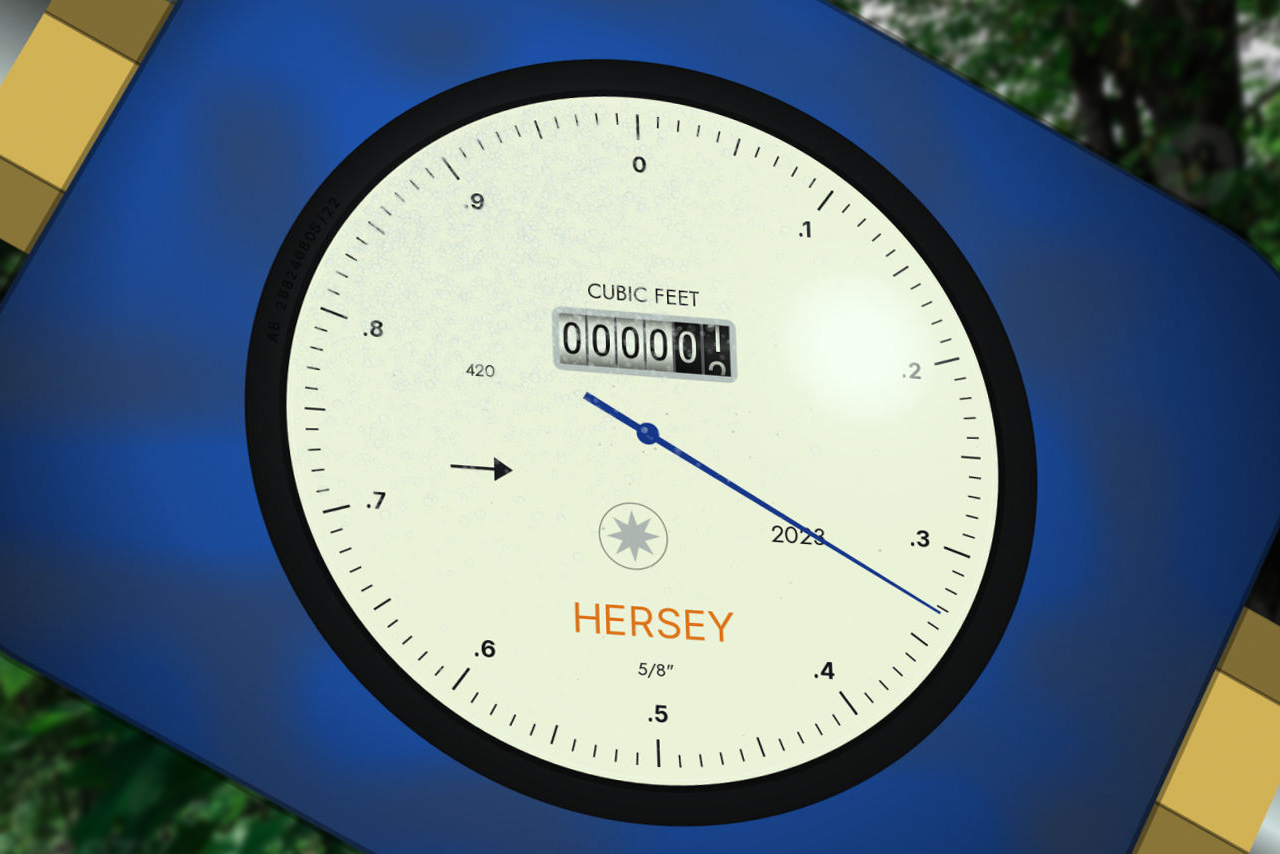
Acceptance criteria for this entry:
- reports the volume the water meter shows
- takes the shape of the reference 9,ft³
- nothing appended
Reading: 1.33,ft³
